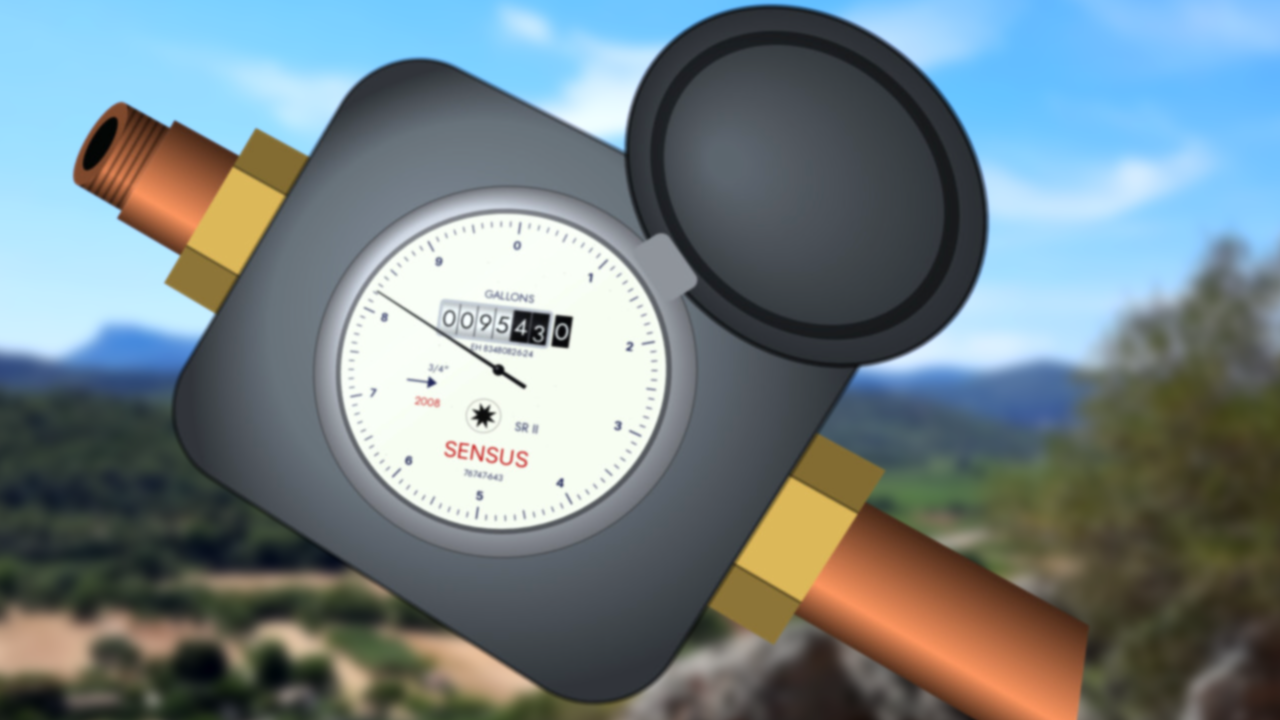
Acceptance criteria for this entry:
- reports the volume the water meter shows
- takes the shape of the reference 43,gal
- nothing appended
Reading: 95428.2,gal
